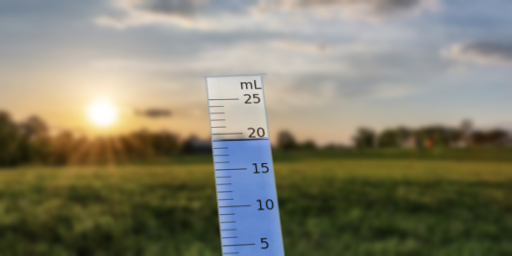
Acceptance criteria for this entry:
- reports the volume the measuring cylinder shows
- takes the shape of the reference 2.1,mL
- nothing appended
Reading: 19,mL
